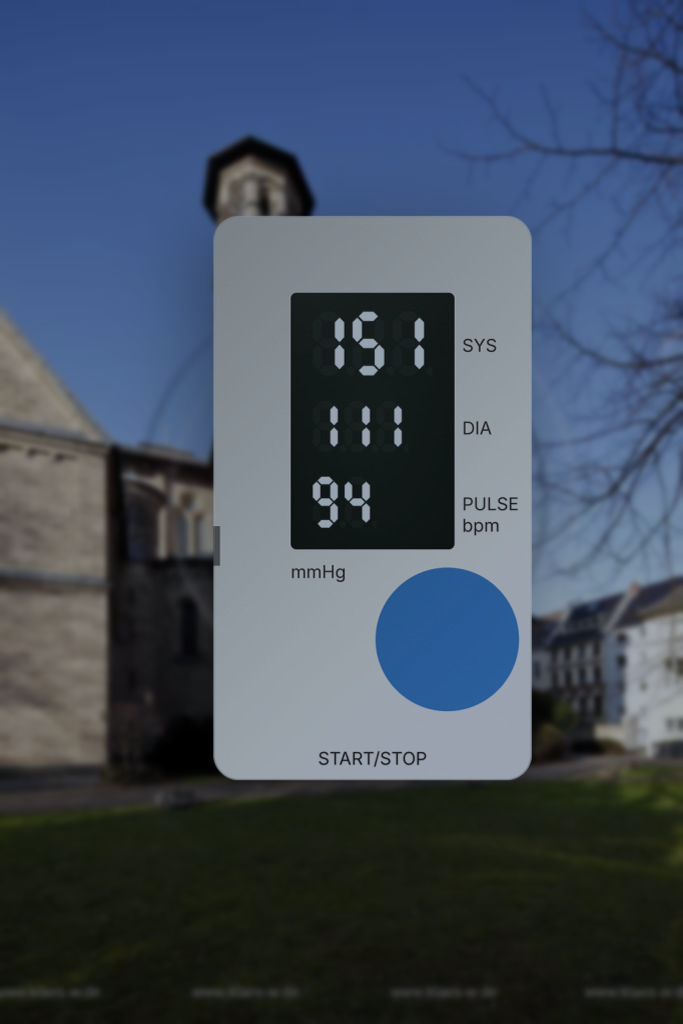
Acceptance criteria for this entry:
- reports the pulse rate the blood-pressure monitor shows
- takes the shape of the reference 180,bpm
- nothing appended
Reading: 94,bpm
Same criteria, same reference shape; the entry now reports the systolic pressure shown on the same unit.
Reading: 151,mmHg
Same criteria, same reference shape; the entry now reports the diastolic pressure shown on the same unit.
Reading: 111,mmHg
